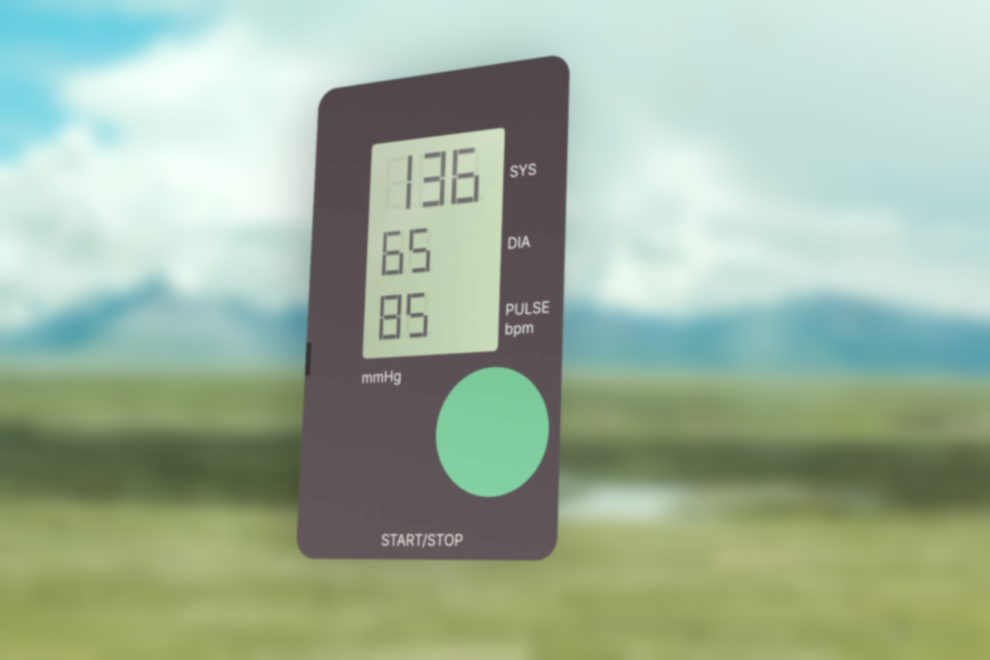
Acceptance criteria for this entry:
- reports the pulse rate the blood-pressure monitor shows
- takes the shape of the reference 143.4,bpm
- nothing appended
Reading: 85,bpm
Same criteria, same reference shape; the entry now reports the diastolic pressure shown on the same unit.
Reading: 65,mmHg
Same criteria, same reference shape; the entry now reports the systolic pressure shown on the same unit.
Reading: 136,mmHg
